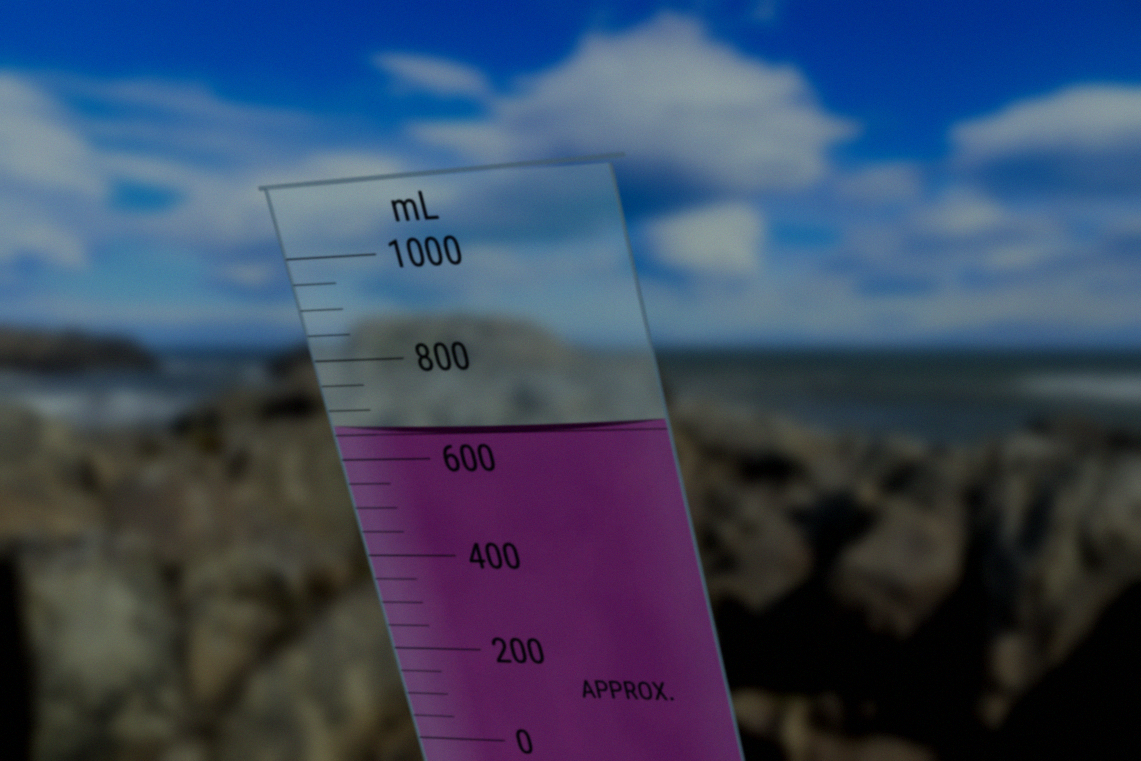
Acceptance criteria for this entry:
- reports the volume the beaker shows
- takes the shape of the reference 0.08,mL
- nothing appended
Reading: 650,mL
